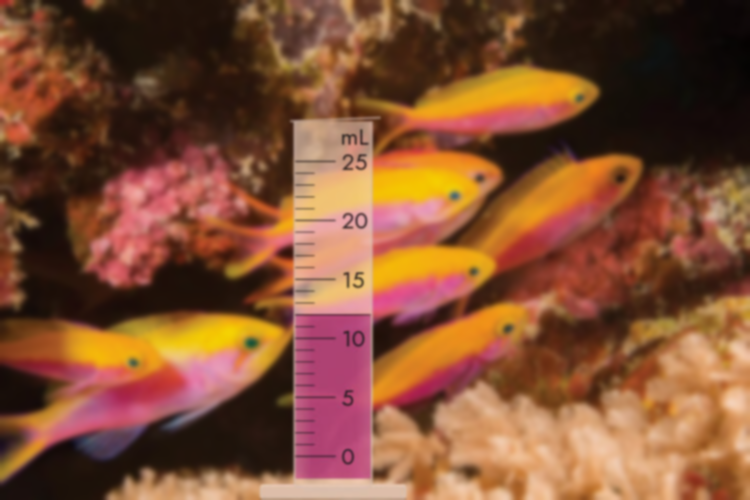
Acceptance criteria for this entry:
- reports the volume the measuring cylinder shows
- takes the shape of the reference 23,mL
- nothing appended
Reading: 12,mL
